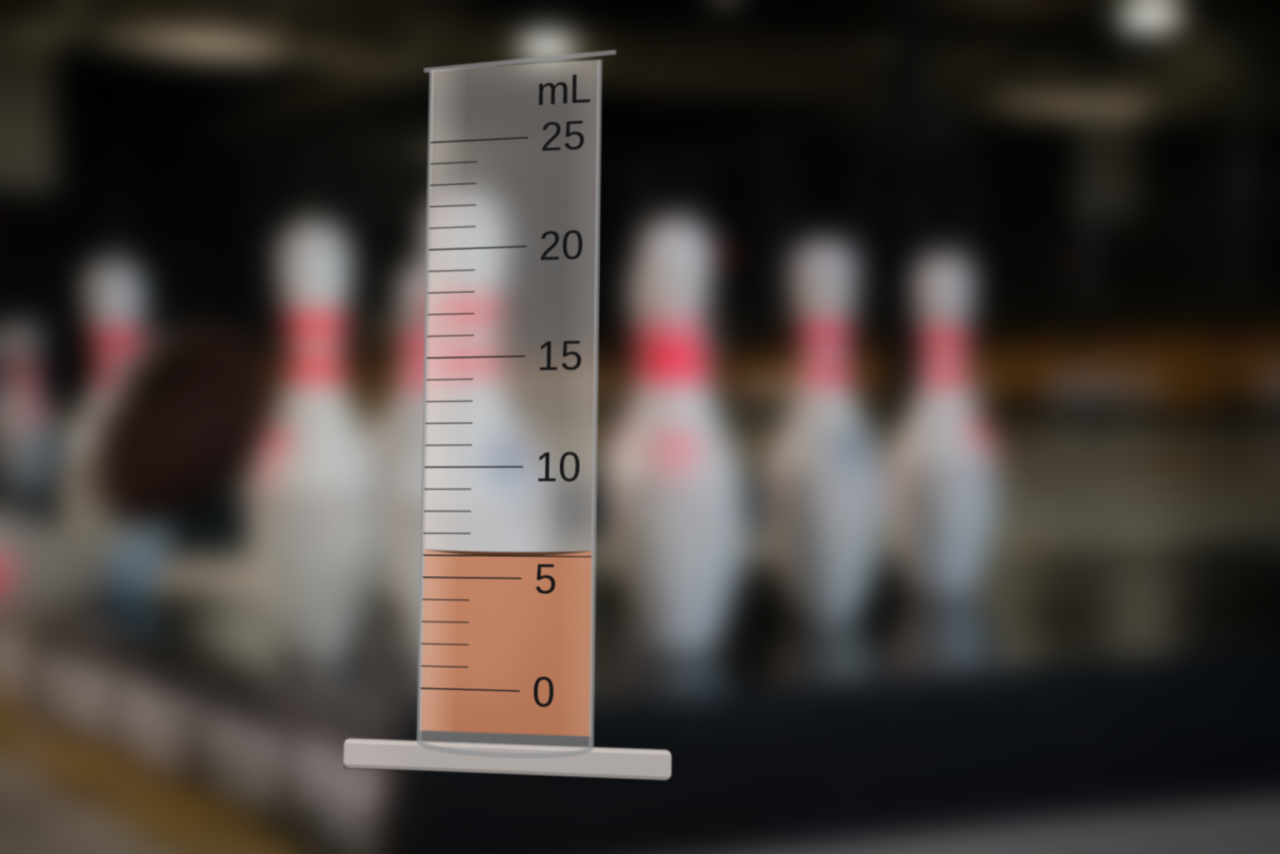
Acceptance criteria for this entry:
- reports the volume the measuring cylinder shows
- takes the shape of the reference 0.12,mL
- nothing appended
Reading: 6,mL
